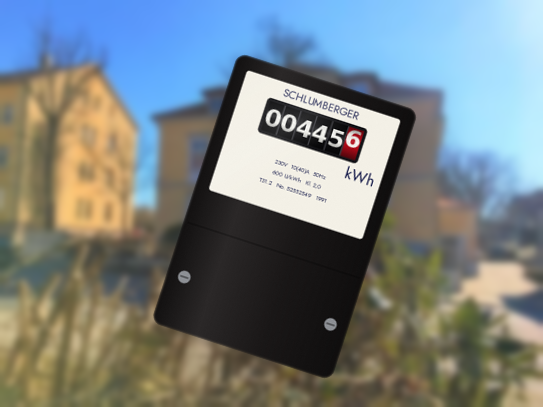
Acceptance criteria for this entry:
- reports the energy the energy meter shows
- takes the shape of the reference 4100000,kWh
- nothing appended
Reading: 445.6,kWh
